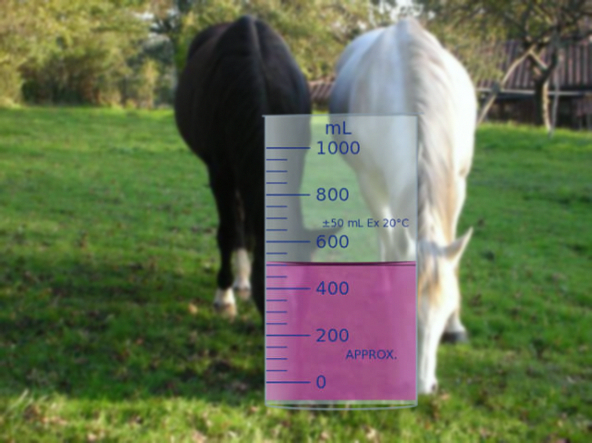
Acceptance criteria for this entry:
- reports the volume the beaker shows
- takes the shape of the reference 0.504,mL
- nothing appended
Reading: 500,mL
